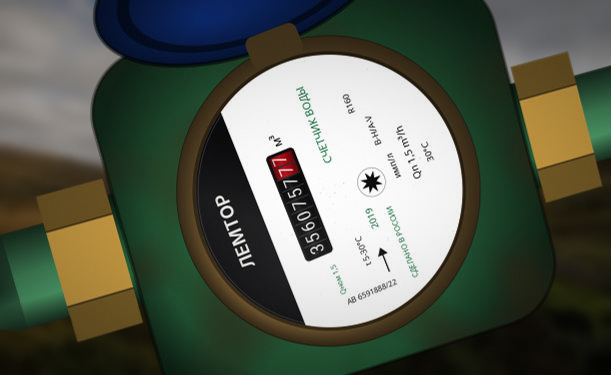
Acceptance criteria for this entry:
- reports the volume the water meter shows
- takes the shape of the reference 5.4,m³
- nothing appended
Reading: 3560757.77,m³
